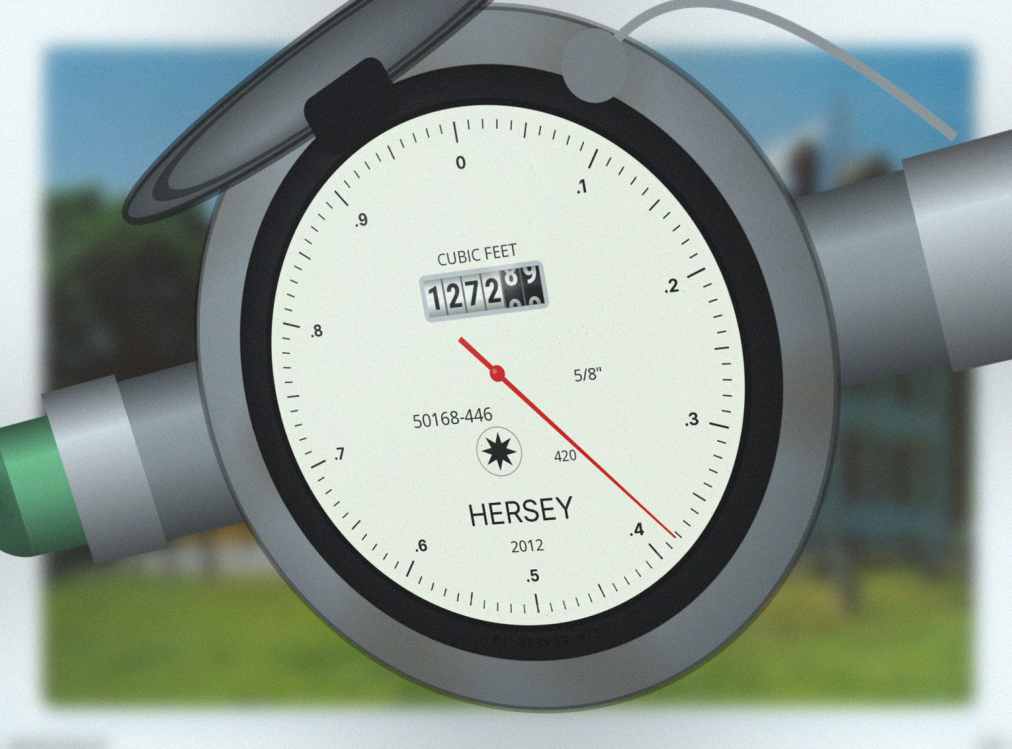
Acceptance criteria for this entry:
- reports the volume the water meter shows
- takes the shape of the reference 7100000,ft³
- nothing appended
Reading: 127289.38,ft³
